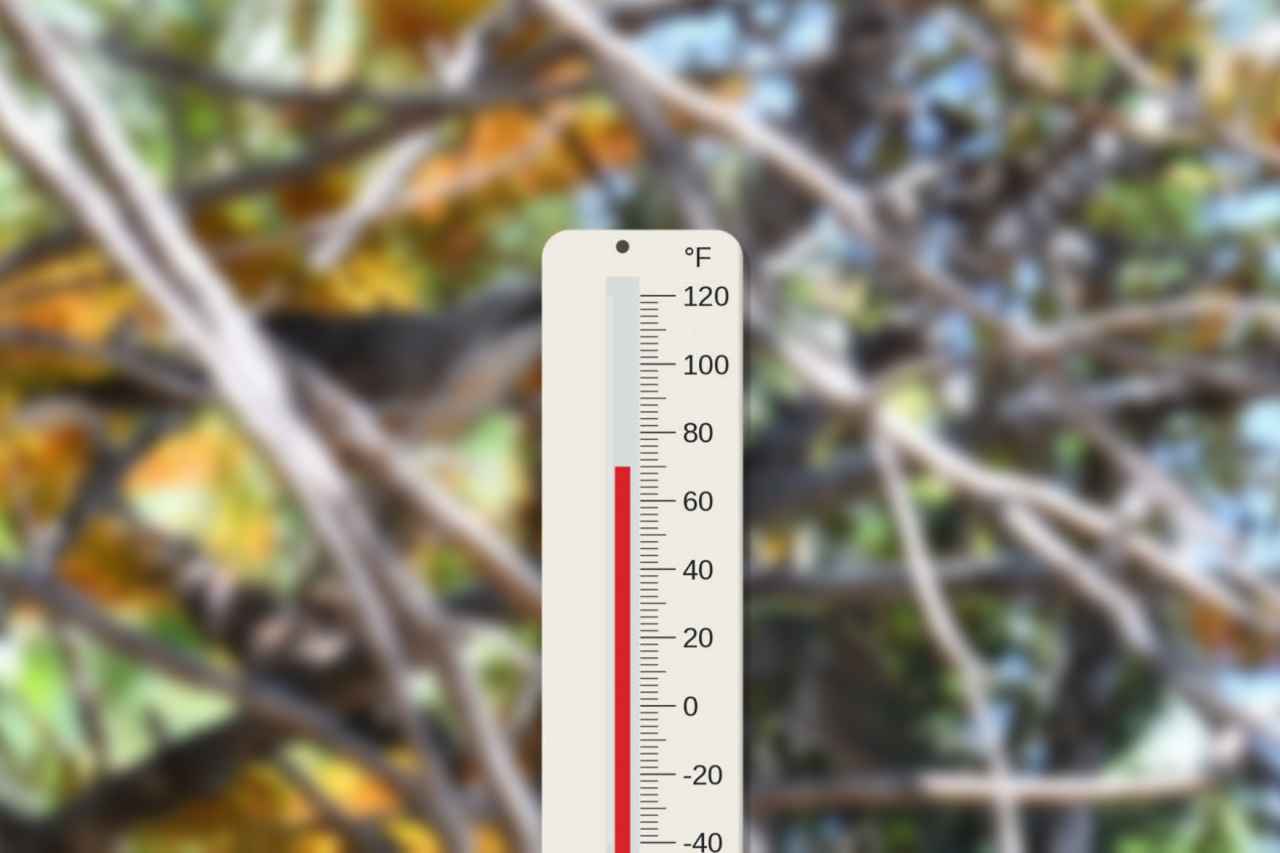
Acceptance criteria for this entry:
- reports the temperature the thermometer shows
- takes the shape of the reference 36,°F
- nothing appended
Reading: 70,°F
